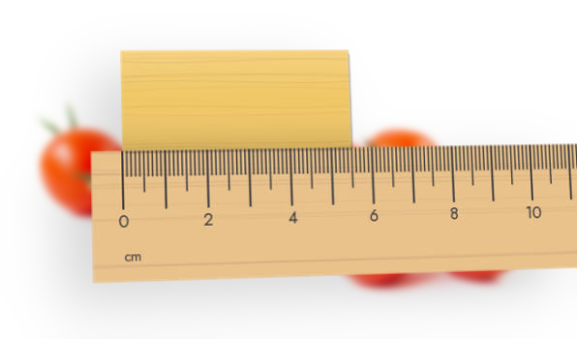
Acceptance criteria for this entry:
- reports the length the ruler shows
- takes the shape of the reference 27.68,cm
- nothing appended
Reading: 5.5,cm
